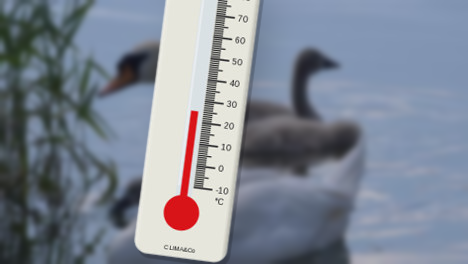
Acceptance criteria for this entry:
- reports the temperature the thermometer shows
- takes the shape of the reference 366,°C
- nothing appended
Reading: 25,°C
